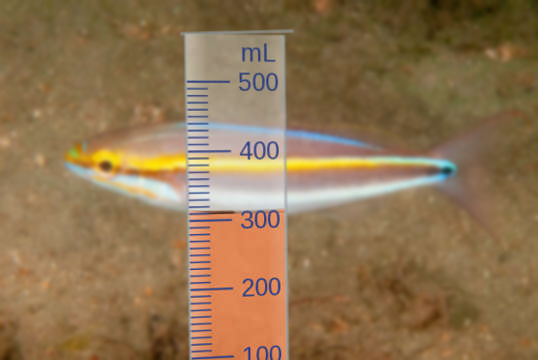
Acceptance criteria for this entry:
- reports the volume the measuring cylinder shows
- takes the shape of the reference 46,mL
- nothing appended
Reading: 310,mL
